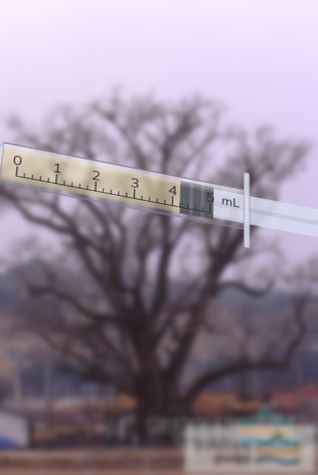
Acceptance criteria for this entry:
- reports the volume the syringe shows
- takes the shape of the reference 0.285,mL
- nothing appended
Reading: 4.2,mL
